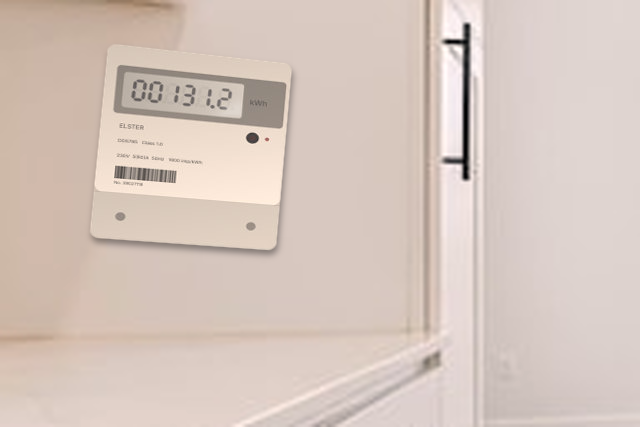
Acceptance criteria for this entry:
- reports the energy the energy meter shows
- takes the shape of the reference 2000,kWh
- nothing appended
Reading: 131.2,kWh
